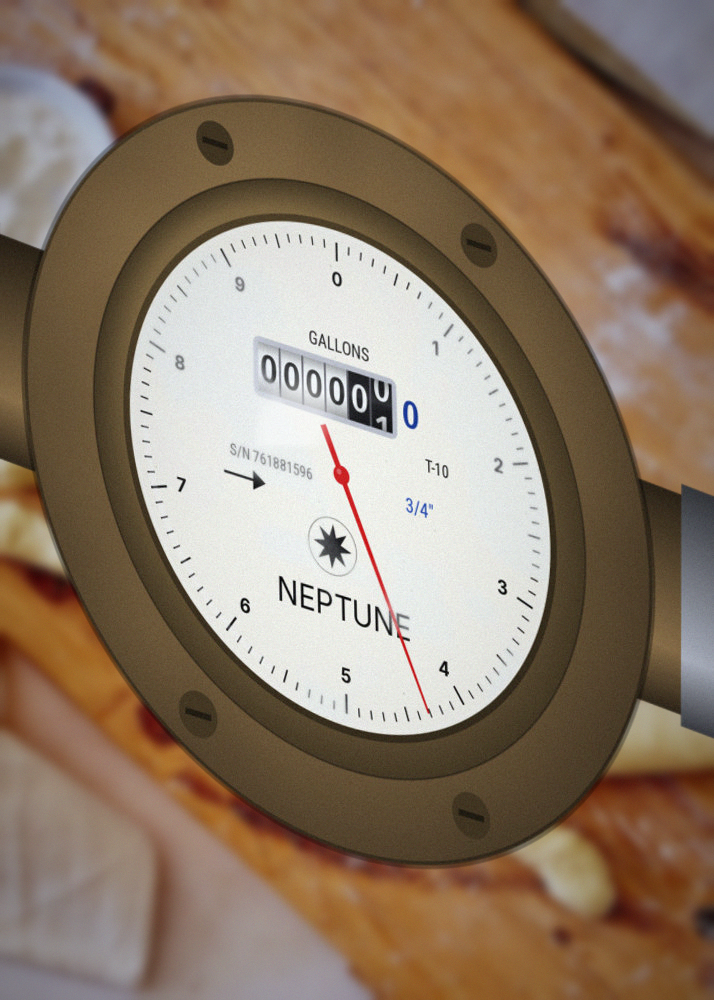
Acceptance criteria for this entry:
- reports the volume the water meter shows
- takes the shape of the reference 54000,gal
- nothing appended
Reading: 4.3,gal
